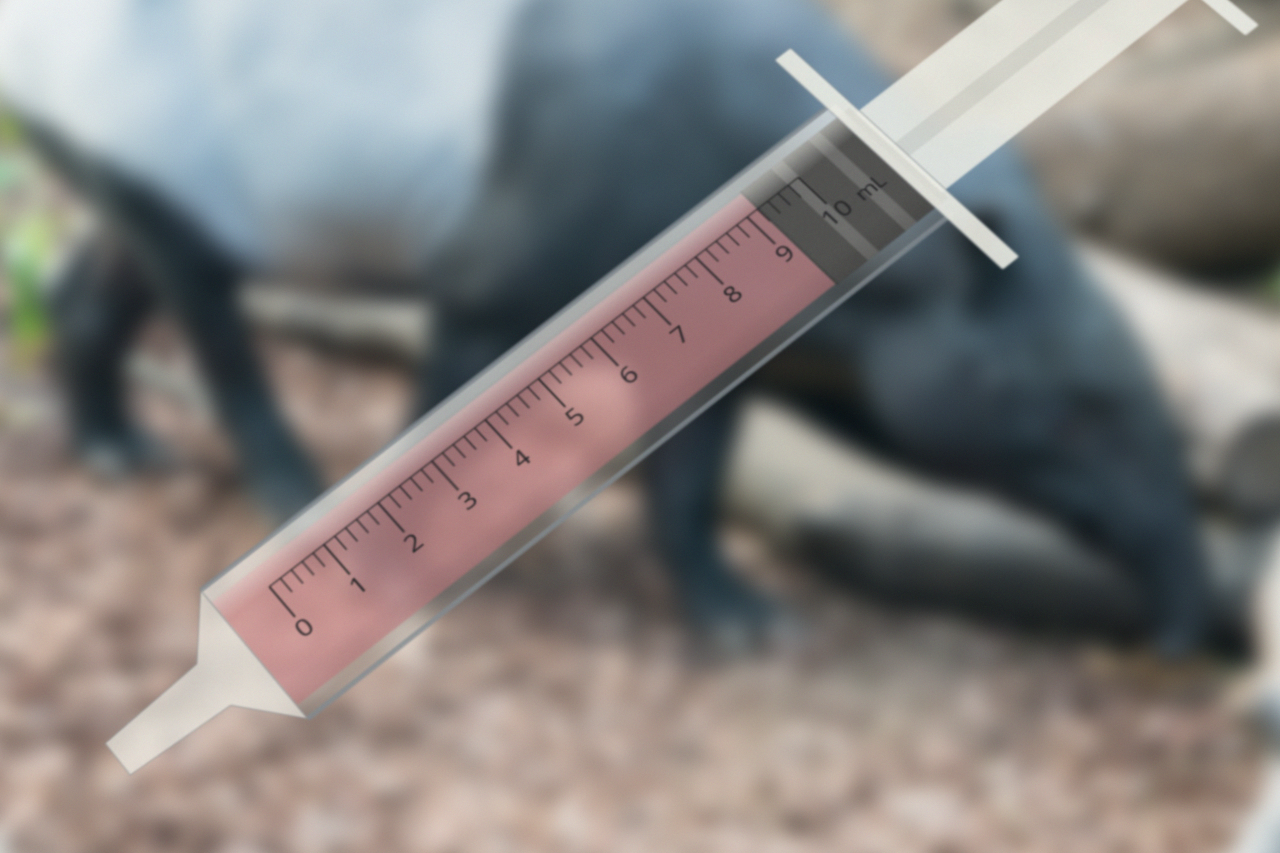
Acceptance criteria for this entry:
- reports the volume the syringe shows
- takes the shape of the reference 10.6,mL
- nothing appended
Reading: 9.2,mL
